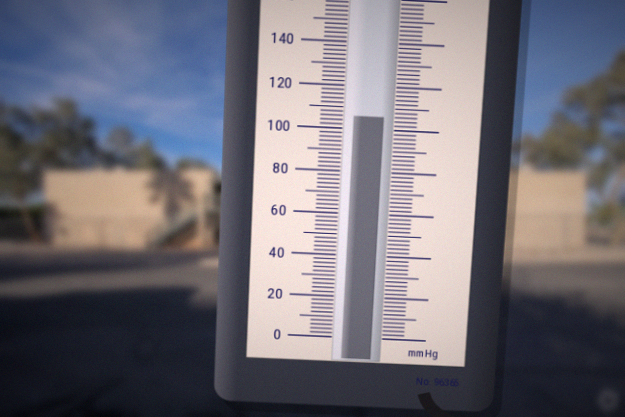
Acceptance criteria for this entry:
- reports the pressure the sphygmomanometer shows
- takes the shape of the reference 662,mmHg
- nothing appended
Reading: 106,mmHg
